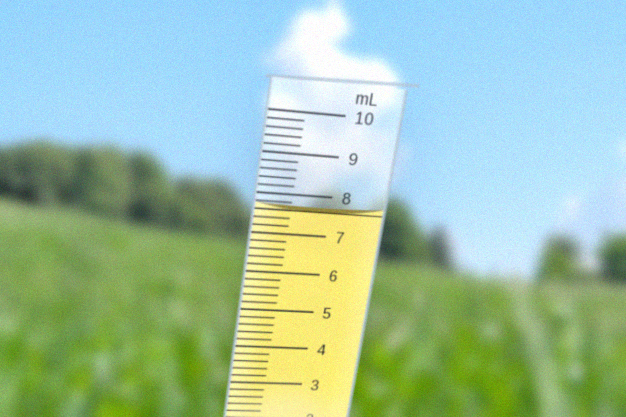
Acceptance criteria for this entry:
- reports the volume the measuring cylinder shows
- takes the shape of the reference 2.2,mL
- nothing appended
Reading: 7.6,mL
